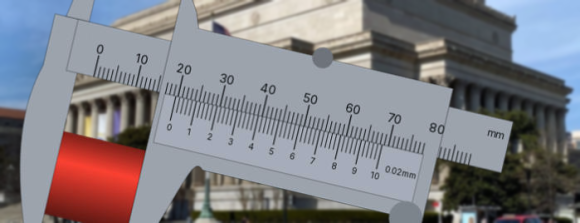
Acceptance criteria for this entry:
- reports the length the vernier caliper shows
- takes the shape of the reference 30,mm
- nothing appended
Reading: 19.5,mm
